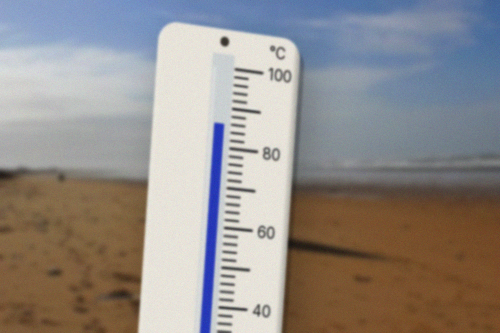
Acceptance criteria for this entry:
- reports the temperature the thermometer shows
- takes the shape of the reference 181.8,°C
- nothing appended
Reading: 86,°C
